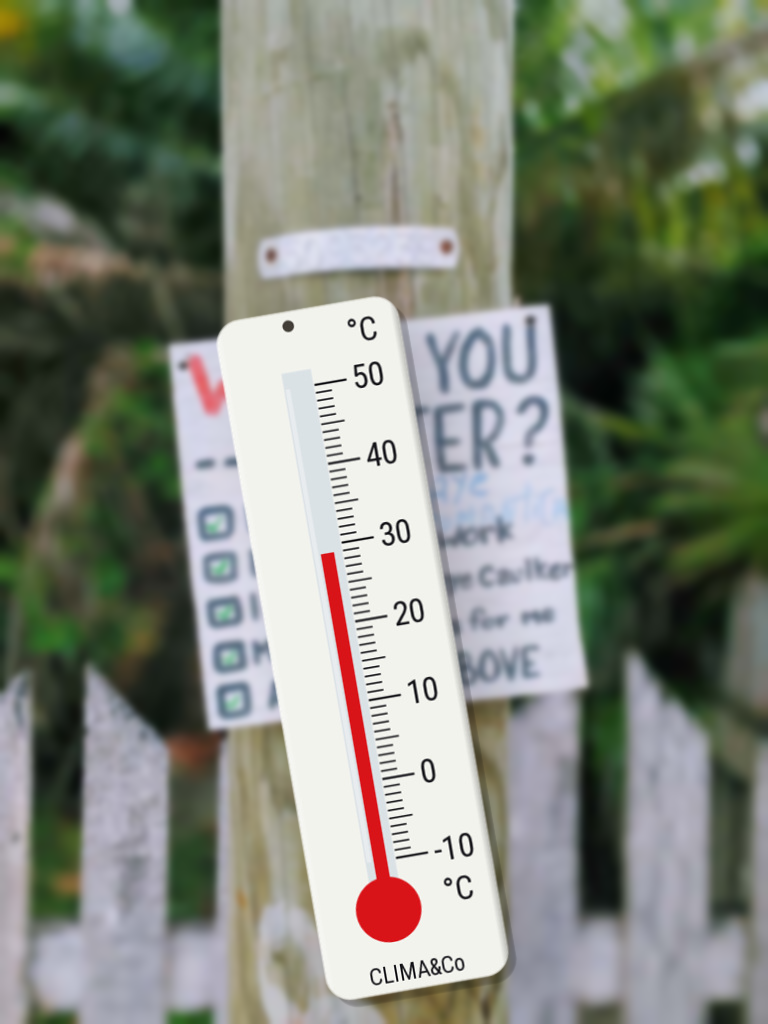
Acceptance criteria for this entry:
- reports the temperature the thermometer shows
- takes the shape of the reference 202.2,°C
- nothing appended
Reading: 29,°C
